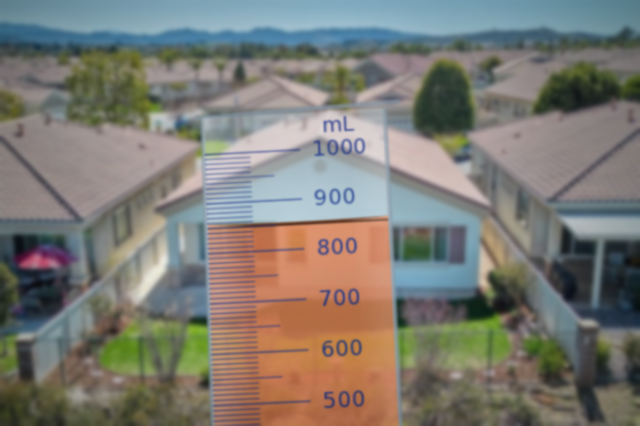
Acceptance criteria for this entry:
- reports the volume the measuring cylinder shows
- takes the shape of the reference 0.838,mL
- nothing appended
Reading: 850,mL
